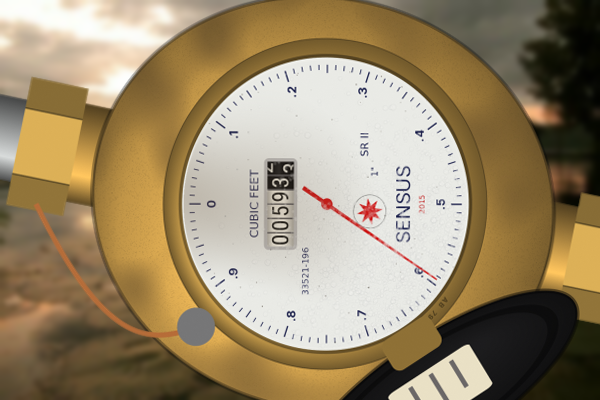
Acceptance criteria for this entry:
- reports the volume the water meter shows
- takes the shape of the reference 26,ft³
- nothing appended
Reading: 5932.59,ft³
